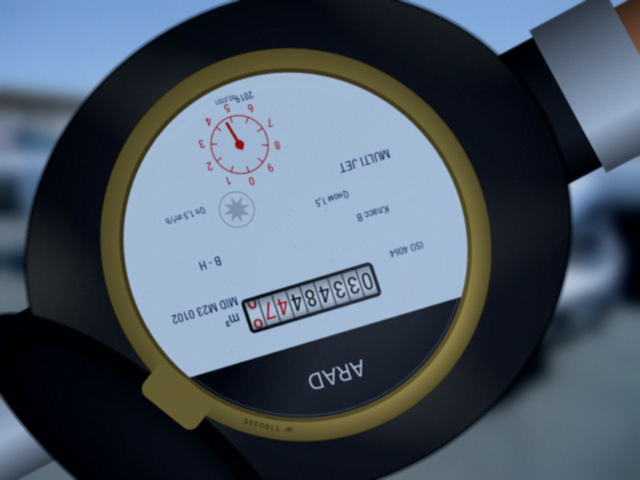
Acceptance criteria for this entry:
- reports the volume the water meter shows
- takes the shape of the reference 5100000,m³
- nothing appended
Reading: 33484.4784,m³
